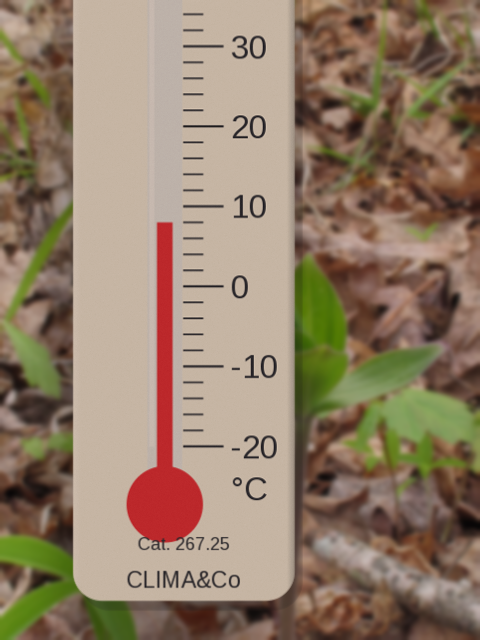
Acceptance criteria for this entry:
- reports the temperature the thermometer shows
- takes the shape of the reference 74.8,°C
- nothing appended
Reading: 8,°C
